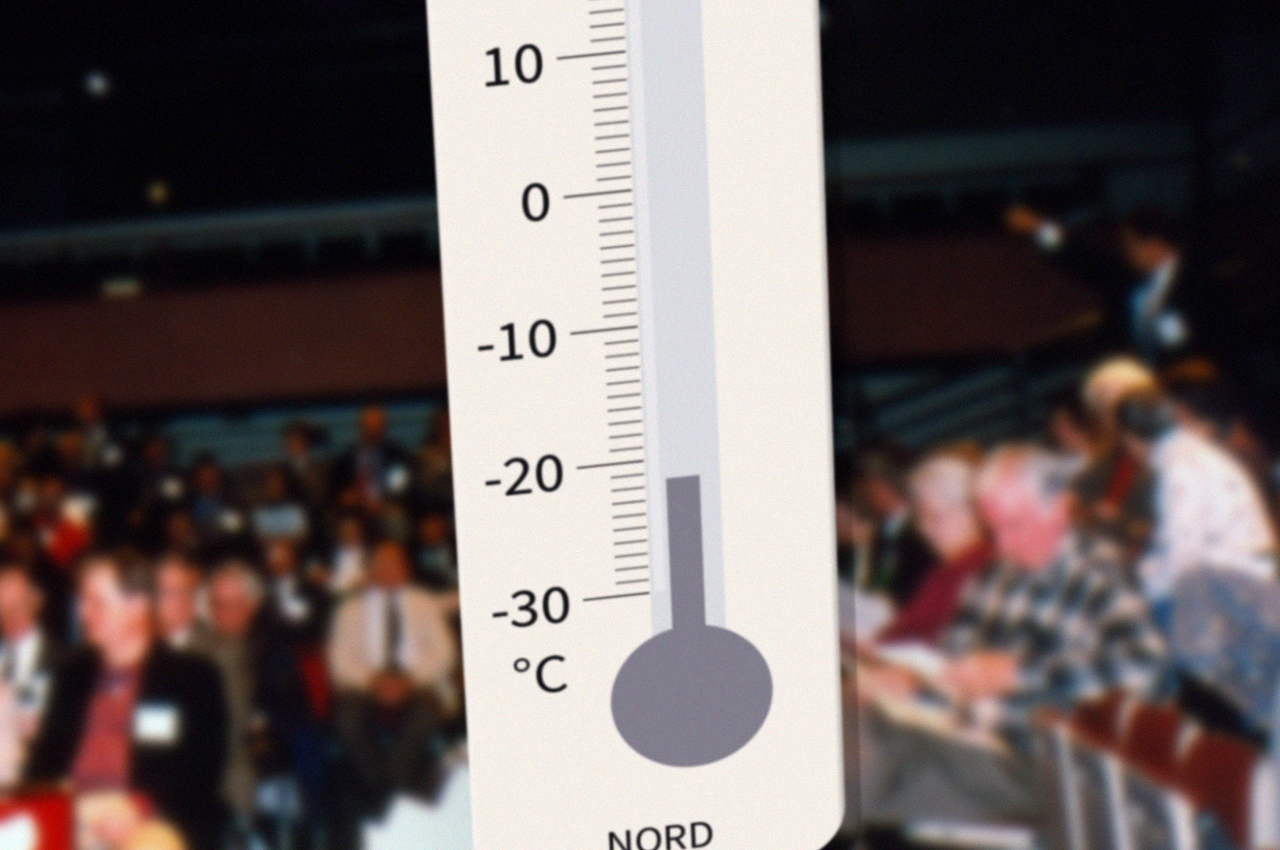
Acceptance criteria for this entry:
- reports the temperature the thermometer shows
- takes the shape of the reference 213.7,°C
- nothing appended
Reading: -21.5,°C
